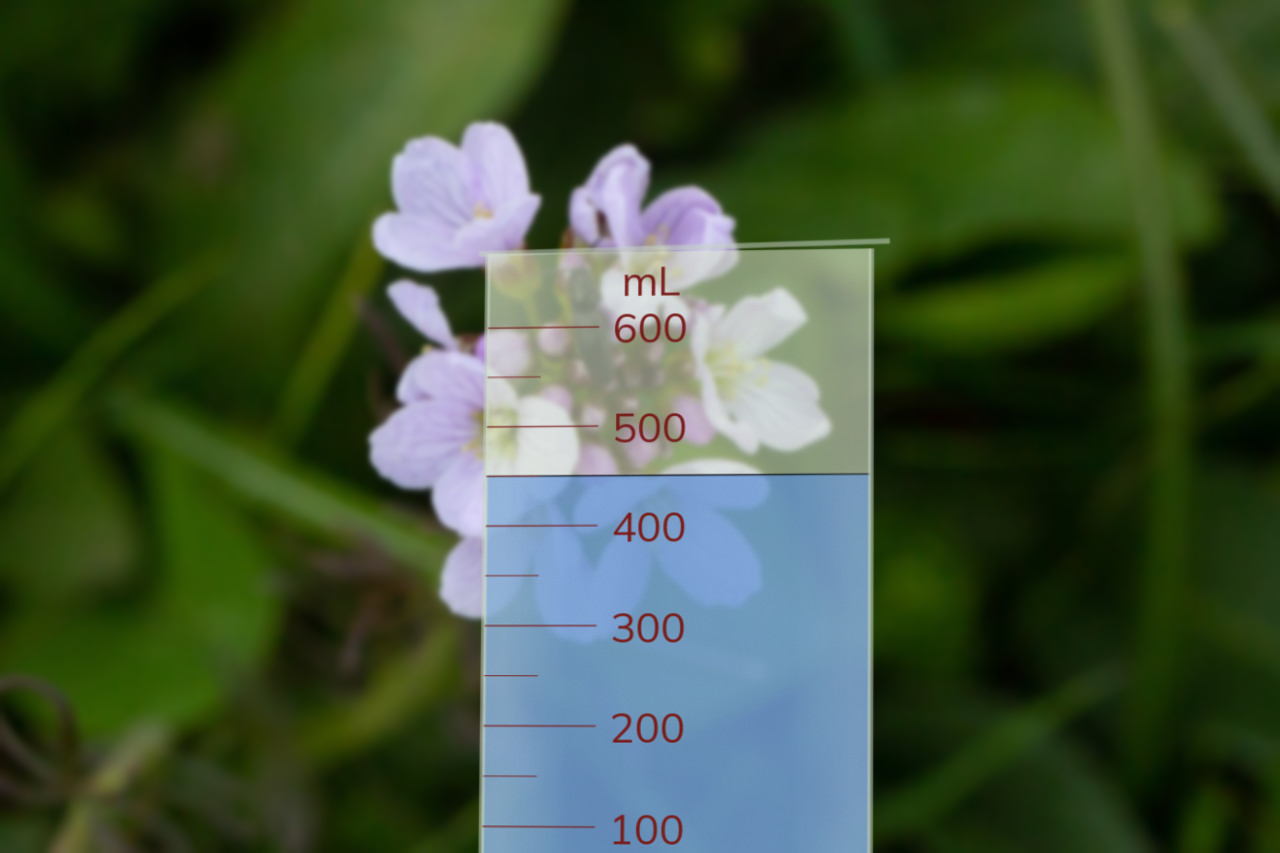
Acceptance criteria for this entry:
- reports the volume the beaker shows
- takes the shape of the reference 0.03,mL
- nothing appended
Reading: 450,mL
